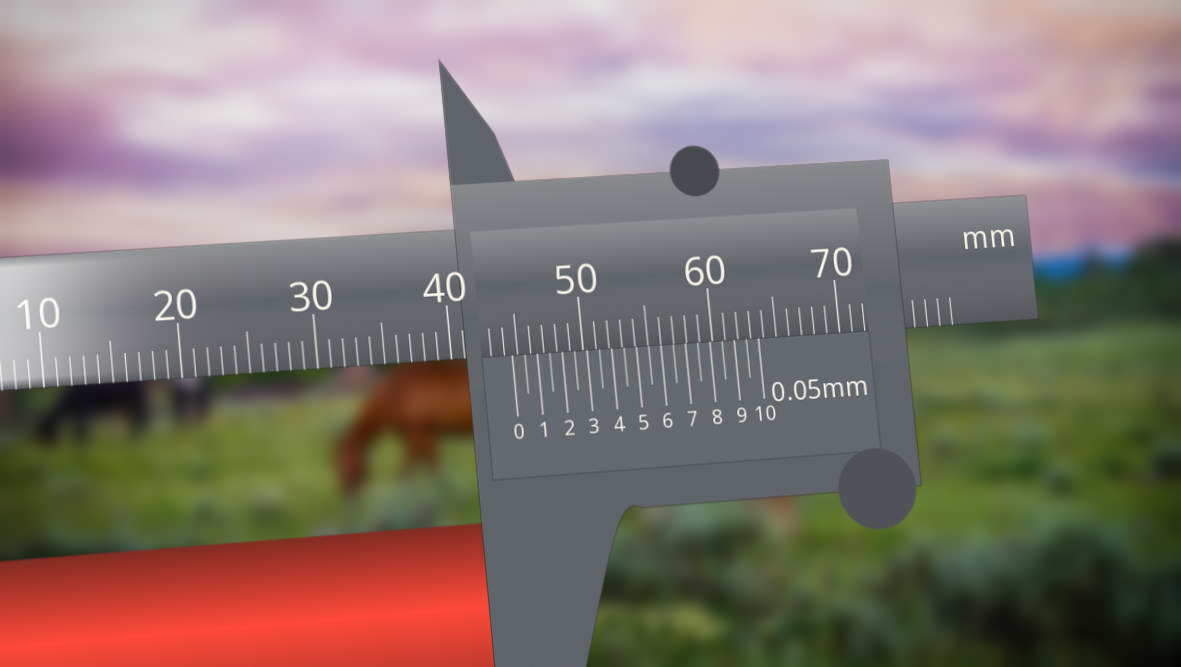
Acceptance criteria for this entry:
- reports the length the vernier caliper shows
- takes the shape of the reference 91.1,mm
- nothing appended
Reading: 44.6,mm
